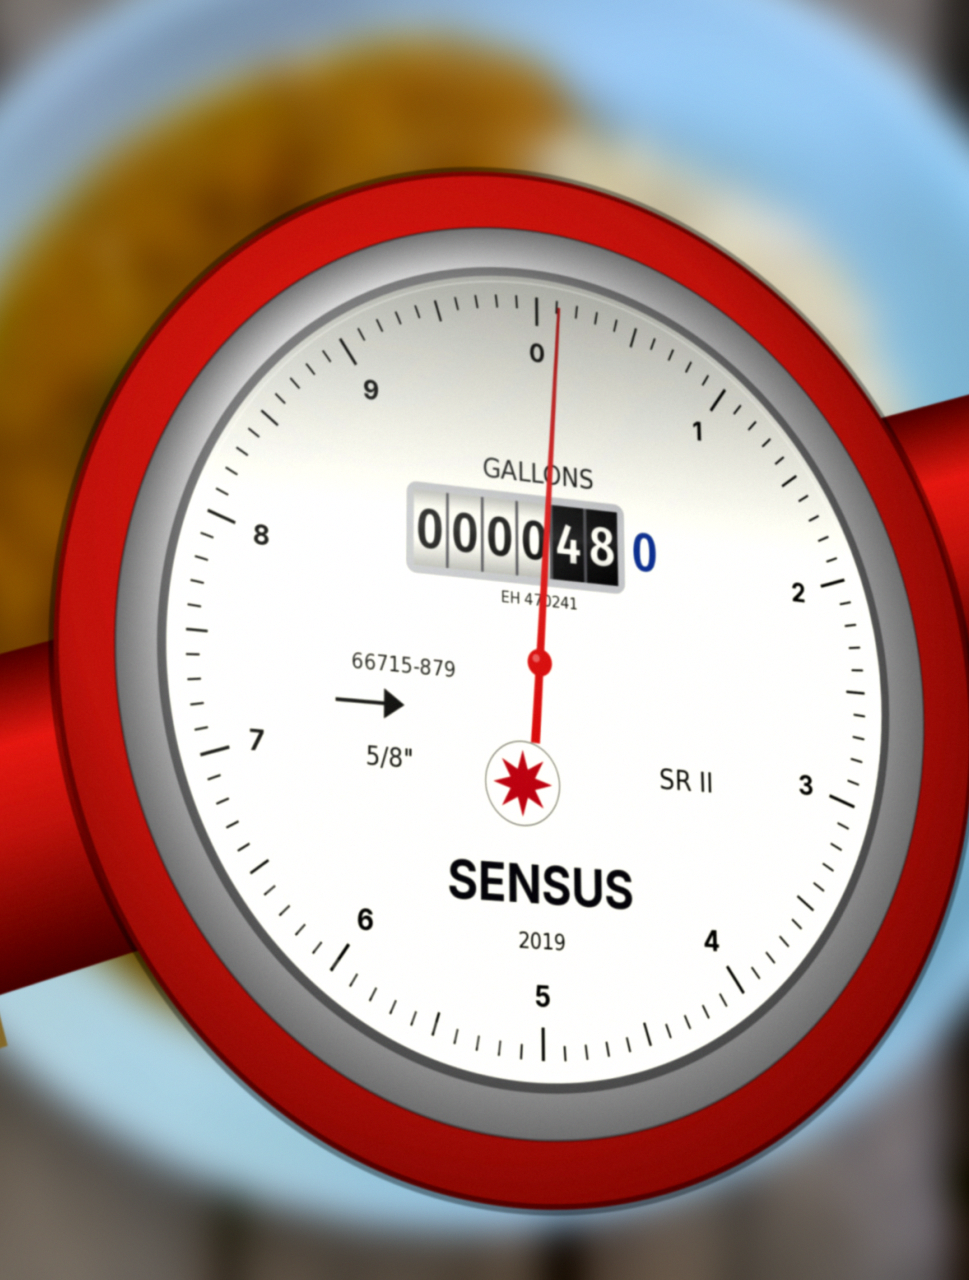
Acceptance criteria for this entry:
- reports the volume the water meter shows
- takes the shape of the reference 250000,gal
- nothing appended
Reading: 480.1,gal
